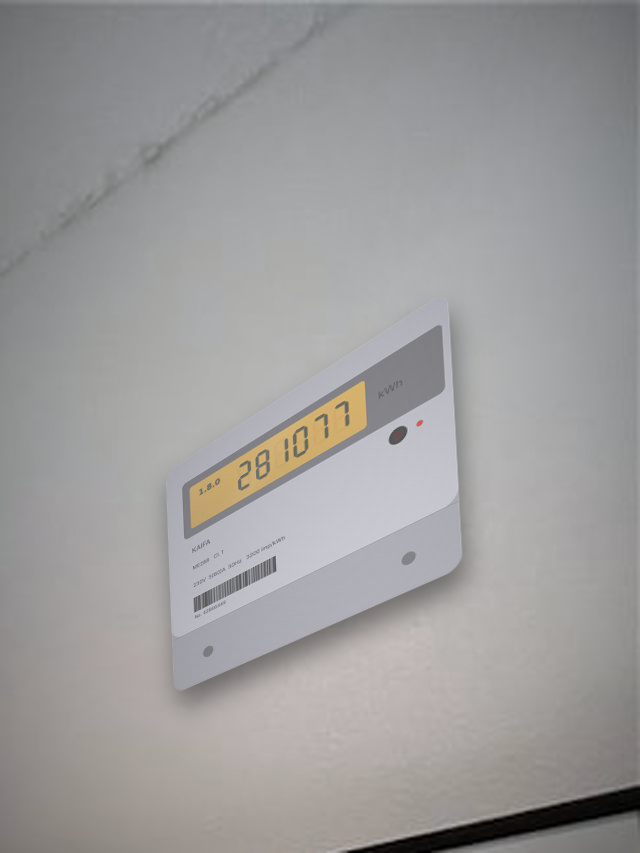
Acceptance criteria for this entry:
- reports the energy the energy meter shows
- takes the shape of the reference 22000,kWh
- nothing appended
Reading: 281077,kWh
